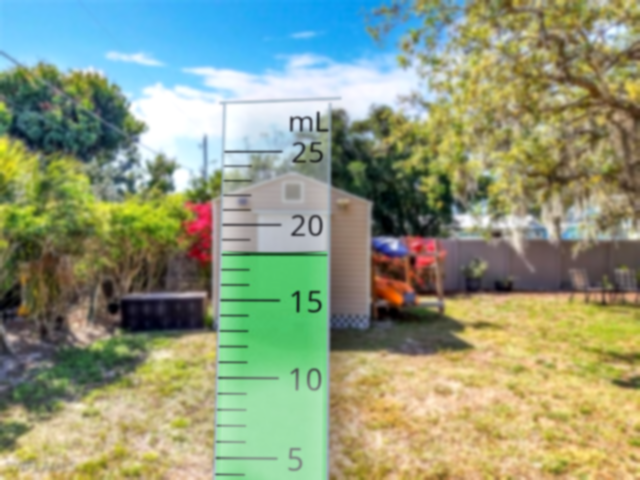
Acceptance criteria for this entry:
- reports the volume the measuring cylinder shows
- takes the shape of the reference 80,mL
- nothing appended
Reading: 18,mL
